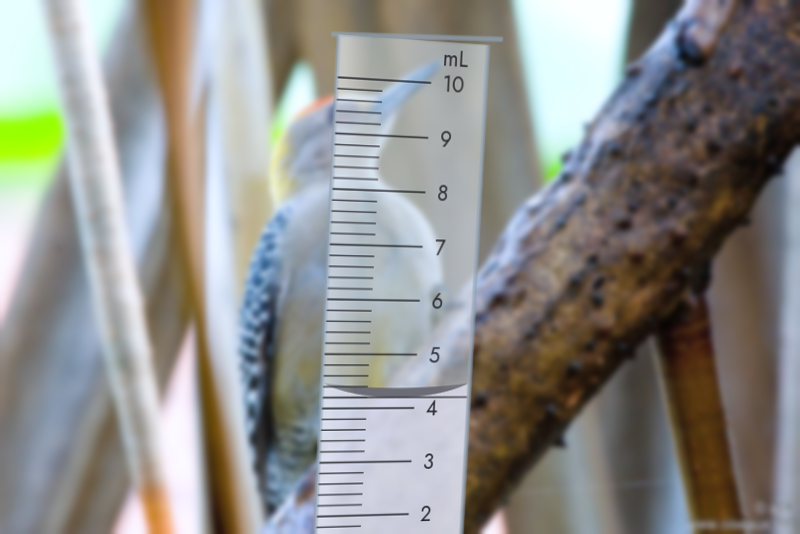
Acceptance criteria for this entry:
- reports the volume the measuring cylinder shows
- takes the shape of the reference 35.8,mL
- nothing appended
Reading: 4.2,mL
